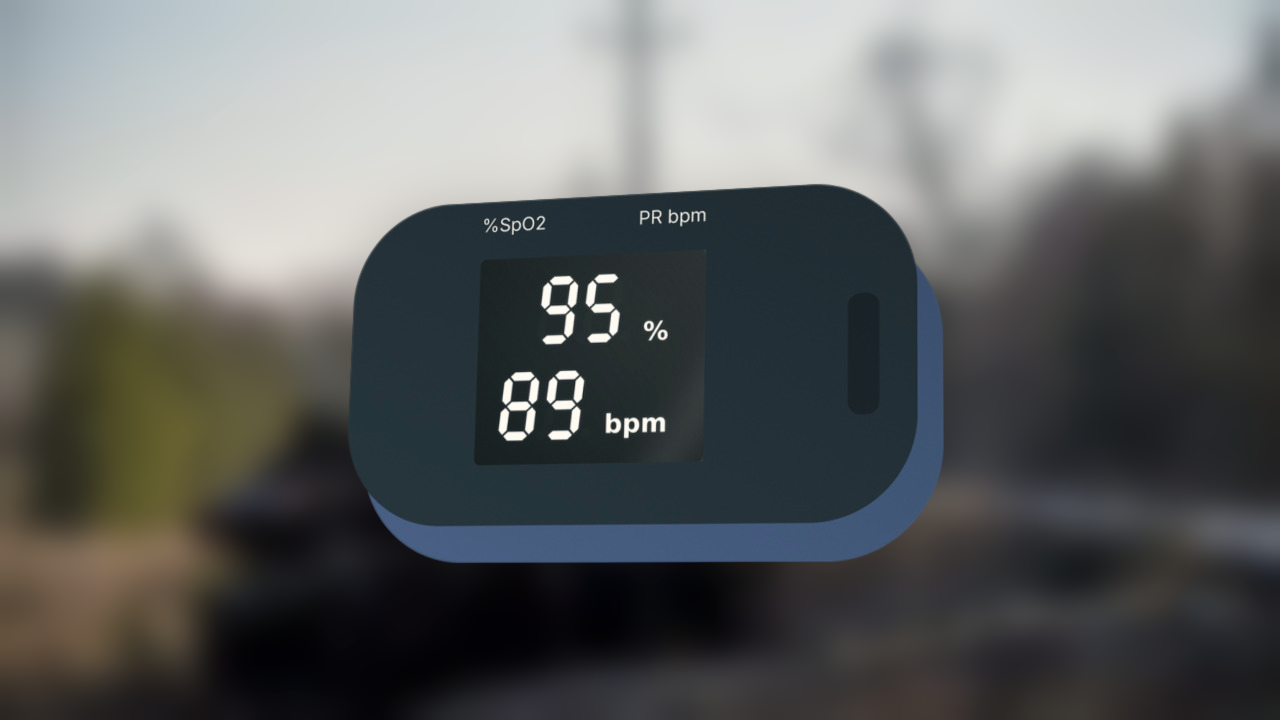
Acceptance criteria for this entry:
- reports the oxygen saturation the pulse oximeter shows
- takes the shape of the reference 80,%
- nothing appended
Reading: 95,%
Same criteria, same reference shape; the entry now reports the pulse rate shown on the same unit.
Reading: 89,bpm
